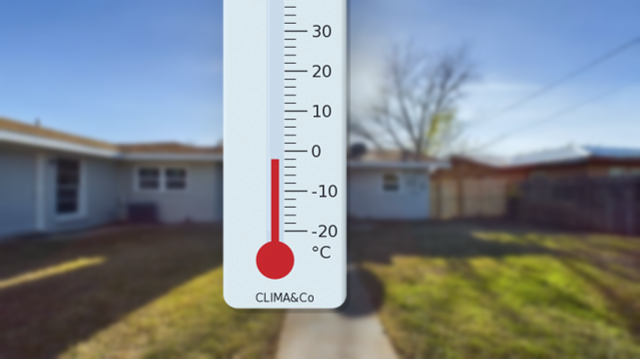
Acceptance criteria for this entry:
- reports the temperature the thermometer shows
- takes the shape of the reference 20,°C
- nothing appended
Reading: -2,°C
